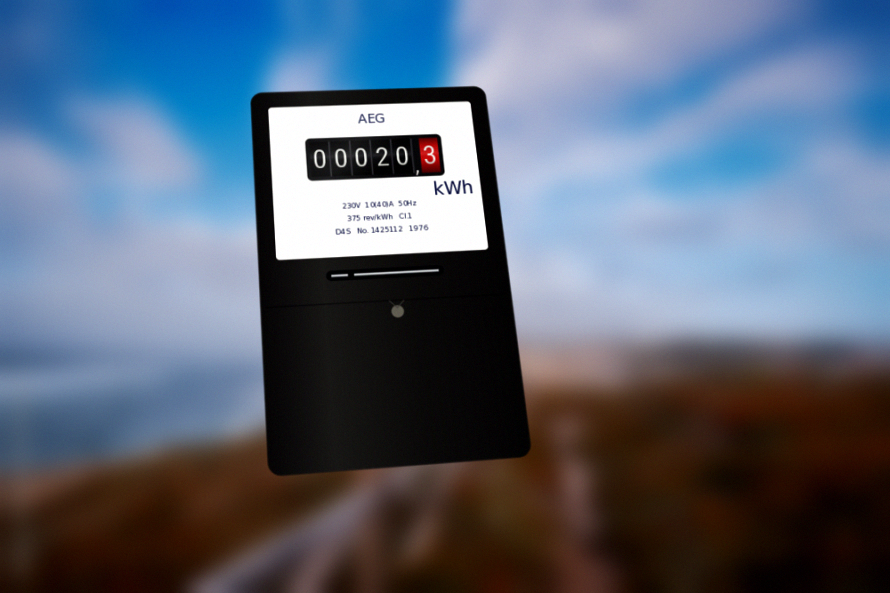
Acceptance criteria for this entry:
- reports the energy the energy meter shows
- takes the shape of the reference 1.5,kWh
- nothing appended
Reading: 20.3,kWh
